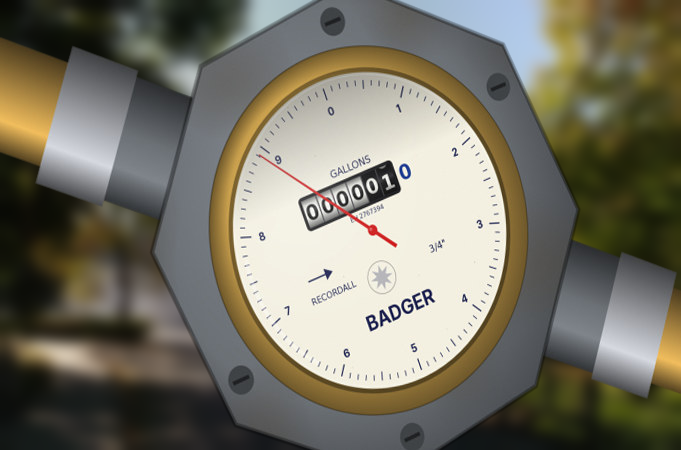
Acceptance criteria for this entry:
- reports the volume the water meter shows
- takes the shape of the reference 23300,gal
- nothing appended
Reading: 8.9,gal
